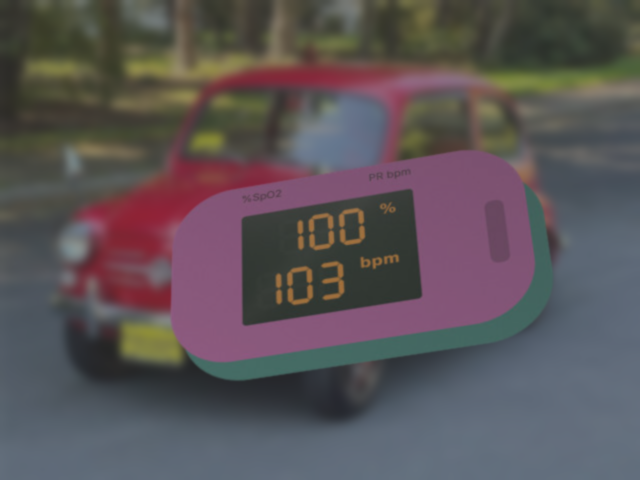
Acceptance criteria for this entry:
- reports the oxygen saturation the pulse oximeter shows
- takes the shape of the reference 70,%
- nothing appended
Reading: 100,%
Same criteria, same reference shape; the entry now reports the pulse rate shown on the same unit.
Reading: 103,bpm
